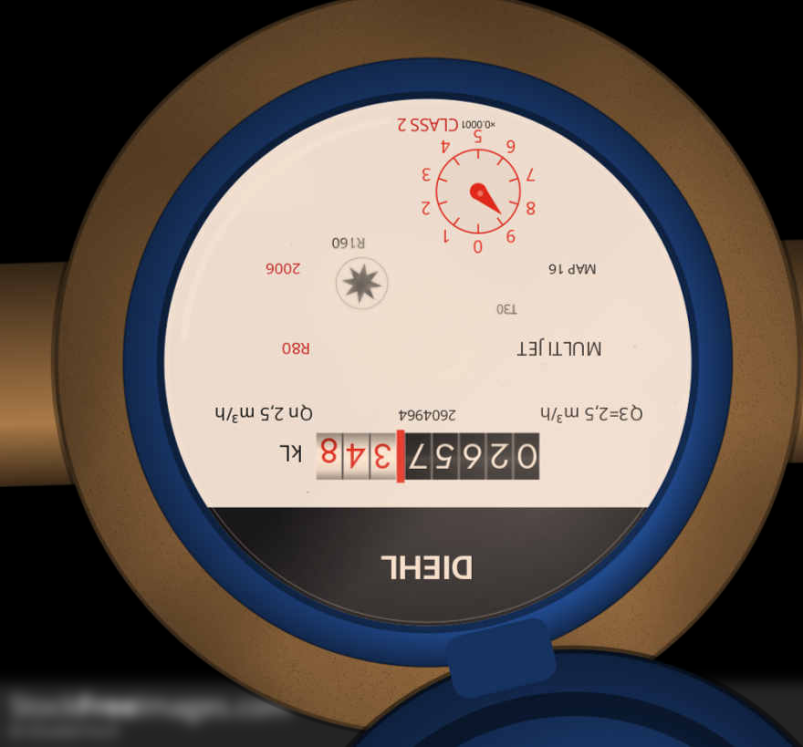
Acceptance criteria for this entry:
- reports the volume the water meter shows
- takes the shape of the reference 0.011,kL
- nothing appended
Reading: 2657.3478,kL
